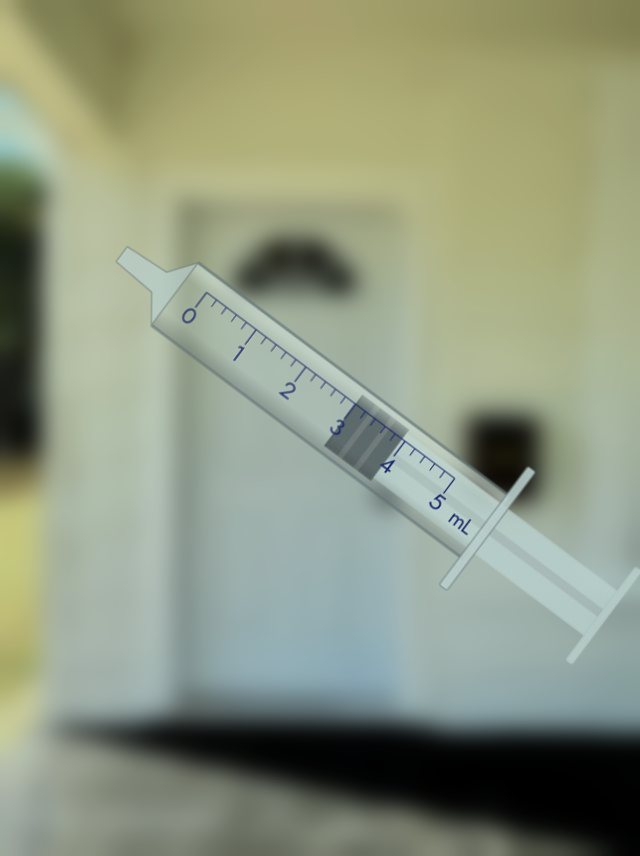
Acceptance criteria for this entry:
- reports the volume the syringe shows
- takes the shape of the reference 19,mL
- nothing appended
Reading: 3,mL
